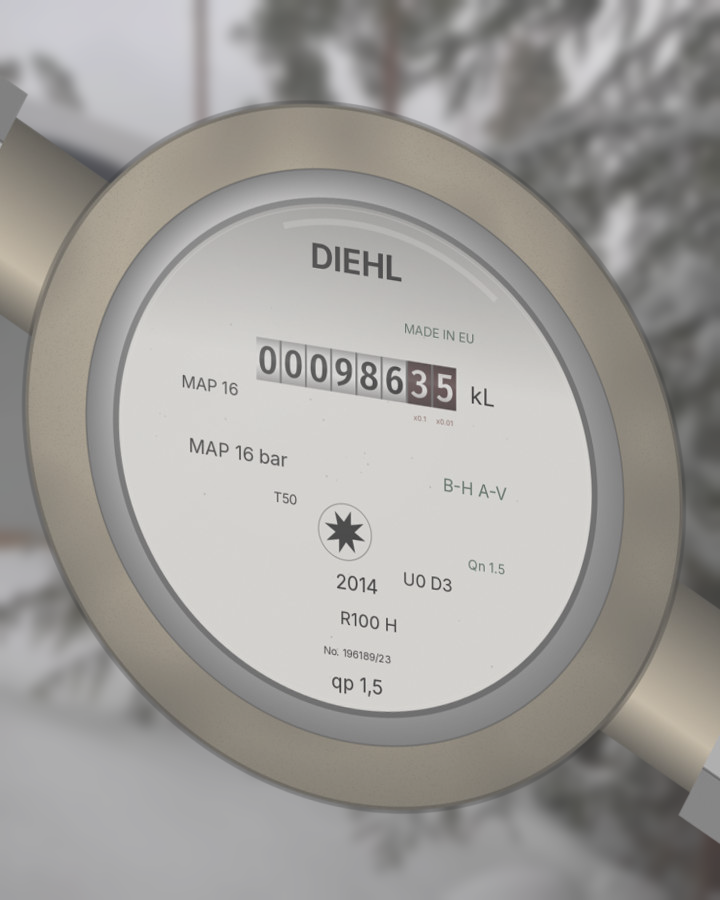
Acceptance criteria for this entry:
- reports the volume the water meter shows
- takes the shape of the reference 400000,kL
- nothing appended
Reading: 986.35,kL
